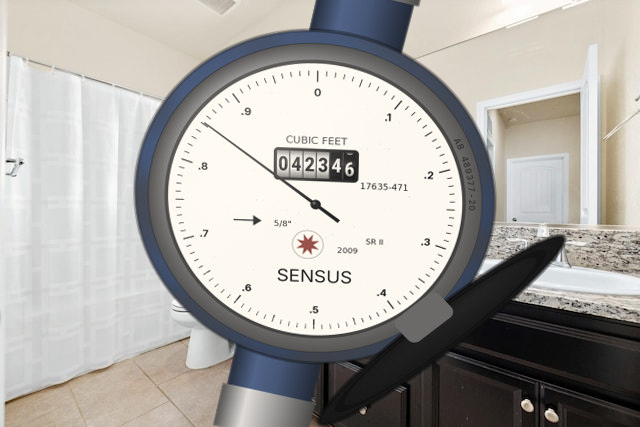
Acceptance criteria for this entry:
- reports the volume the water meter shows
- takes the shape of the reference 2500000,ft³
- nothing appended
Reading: 42345.85,ft³
